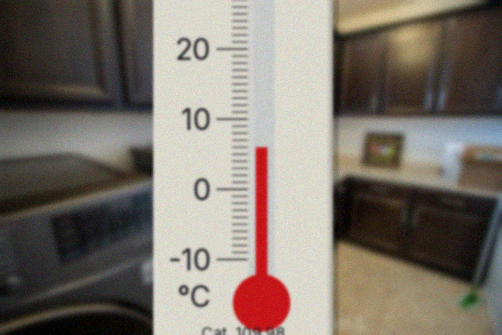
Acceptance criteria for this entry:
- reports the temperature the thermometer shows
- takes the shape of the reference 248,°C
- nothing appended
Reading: 6,°C
